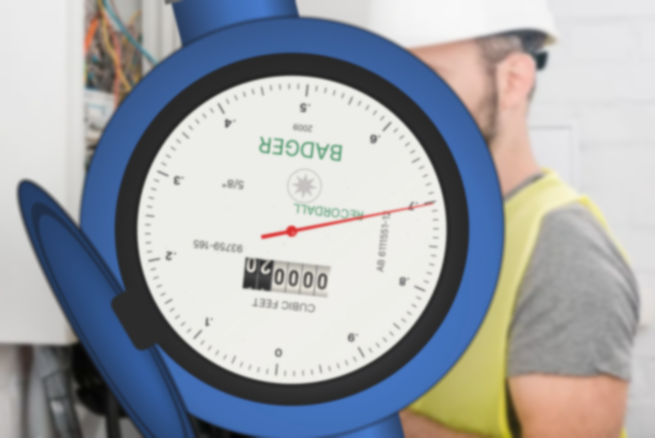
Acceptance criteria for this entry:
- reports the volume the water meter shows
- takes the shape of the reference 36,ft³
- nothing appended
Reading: 19.70,ft³
